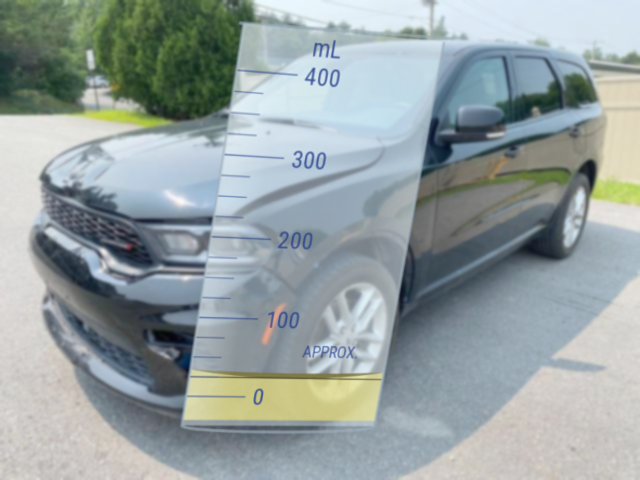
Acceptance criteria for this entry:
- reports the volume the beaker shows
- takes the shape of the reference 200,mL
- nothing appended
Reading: 25,mL
